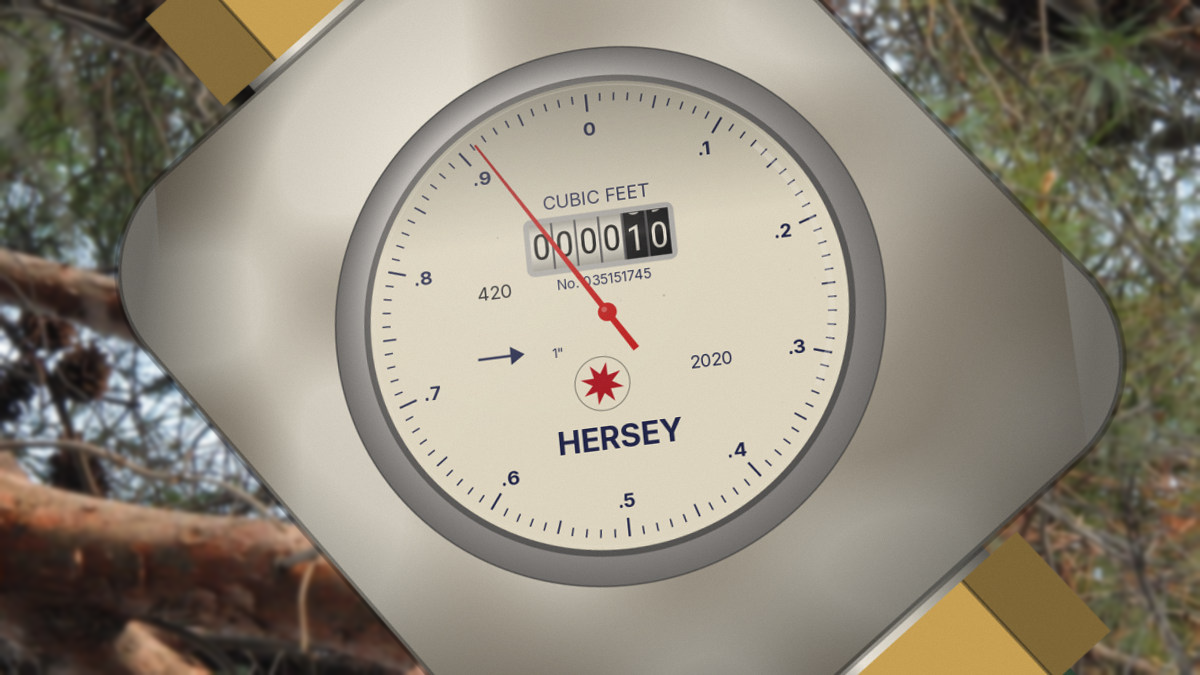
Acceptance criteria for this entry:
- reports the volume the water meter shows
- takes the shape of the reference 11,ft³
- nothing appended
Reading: 9.91,ft³
